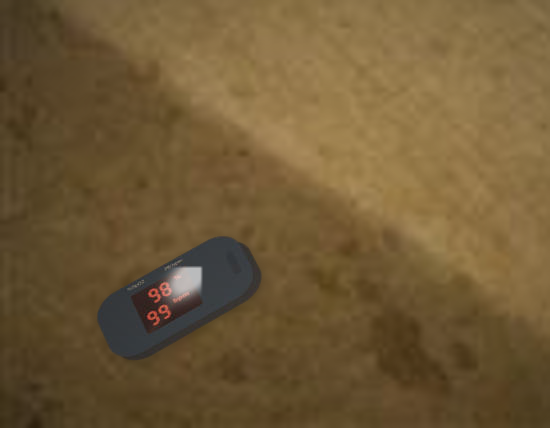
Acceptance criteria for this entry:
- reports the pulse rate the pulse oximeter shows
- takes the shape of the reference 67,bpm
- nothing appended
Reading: 99,bpm
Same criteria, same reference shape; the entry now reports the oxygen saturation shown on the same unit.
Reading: 98,%
